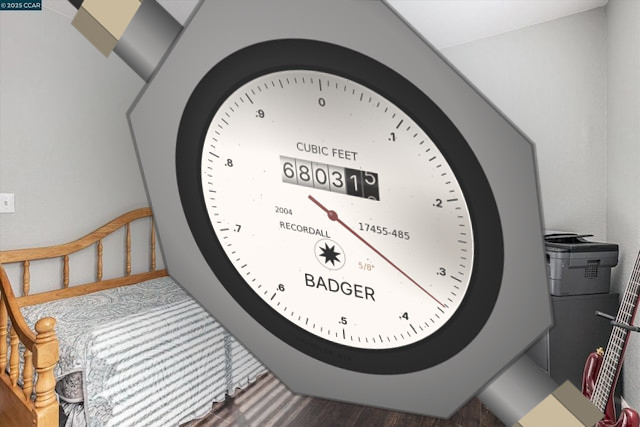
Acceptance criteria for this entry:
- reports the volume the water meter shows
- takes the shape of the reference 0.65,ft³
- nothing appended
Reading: 680315.34,ft³
